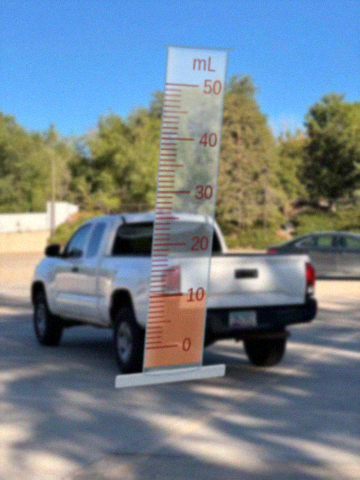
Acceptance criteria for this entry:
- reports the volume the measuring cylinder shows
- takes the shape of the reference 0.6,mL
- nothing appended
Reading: 10,mL
